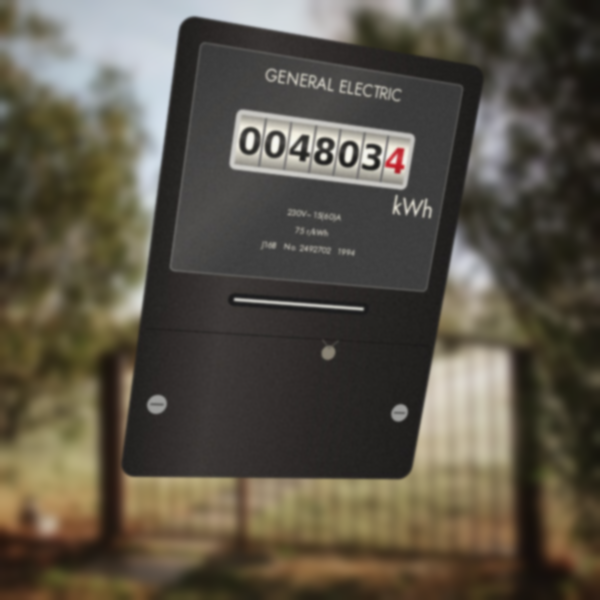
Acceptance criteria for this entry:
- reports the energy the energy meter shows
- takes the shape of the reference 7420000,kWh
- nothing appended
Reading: 4803.4,kWh
